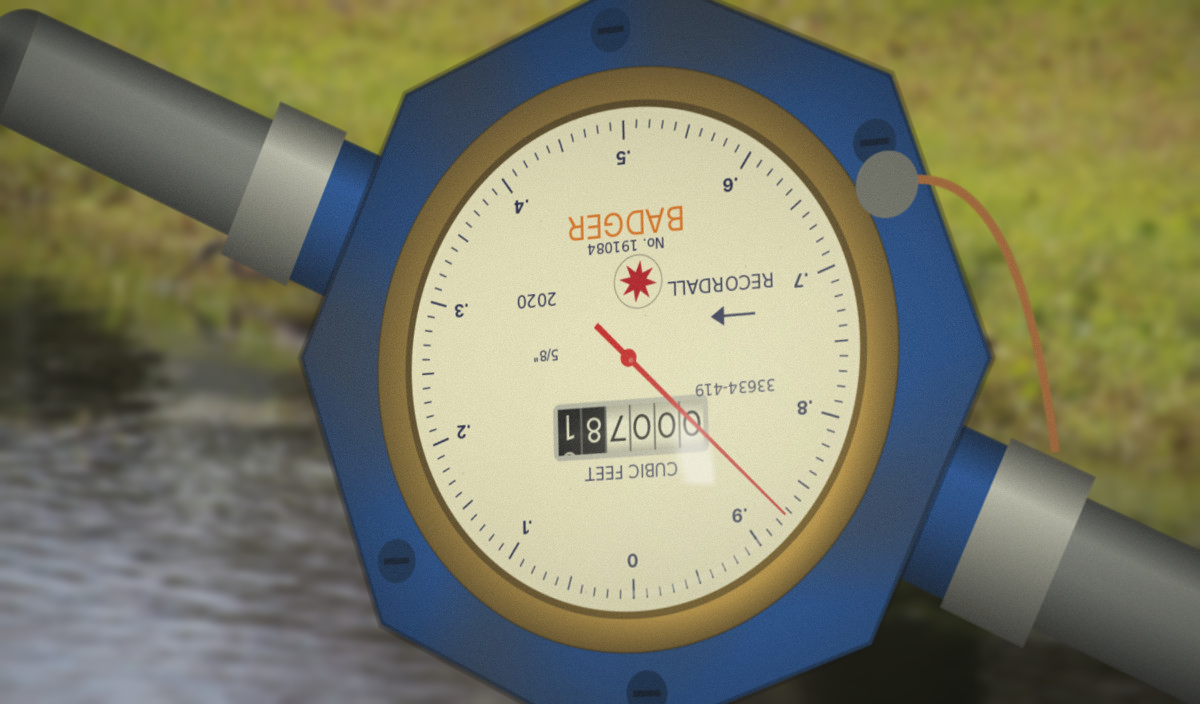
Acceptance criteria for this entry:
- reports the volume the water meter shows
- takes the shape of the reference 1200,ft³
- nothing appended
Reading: 780.87,ft³
